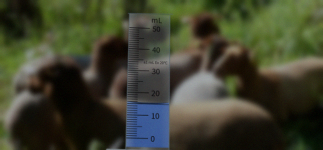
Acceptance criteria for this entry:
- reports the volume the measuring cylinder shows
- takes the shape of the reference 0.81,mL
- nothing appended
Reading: 15,mL
